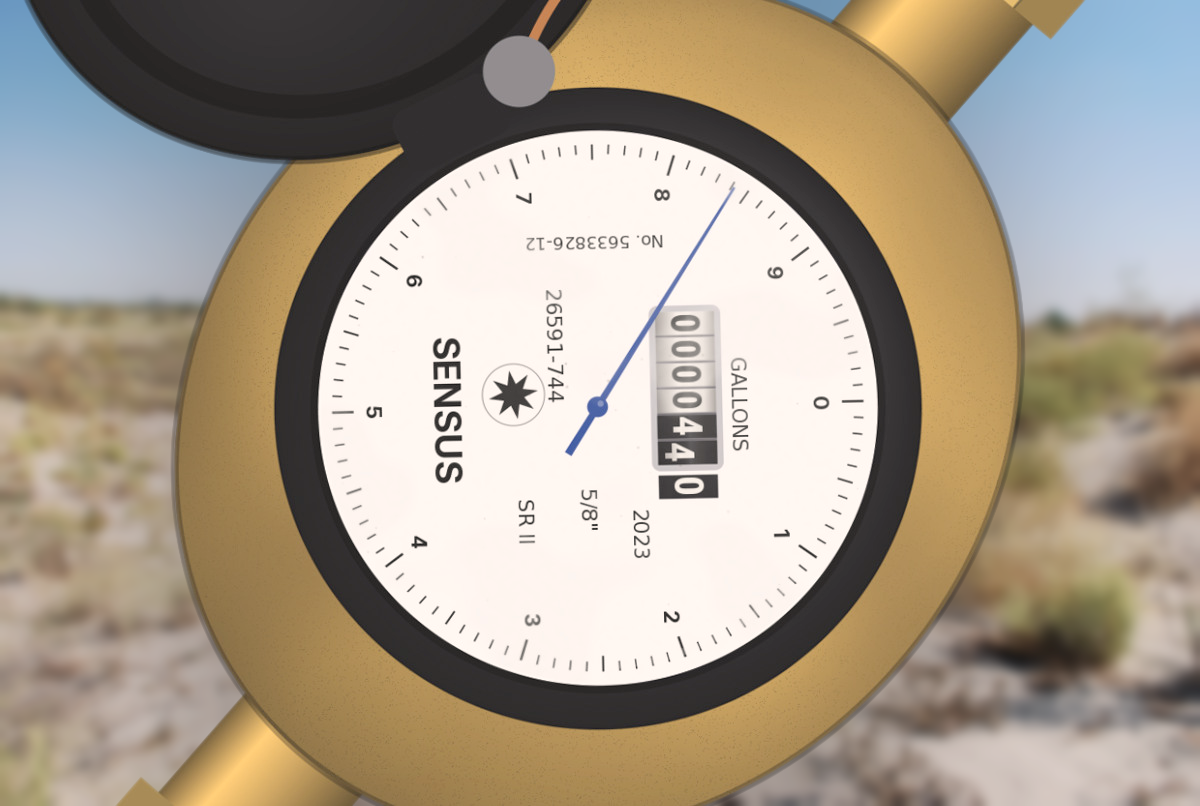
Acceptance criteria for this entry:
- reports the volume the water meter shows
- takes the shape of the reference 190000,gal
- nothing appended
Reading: 438.4,gal
